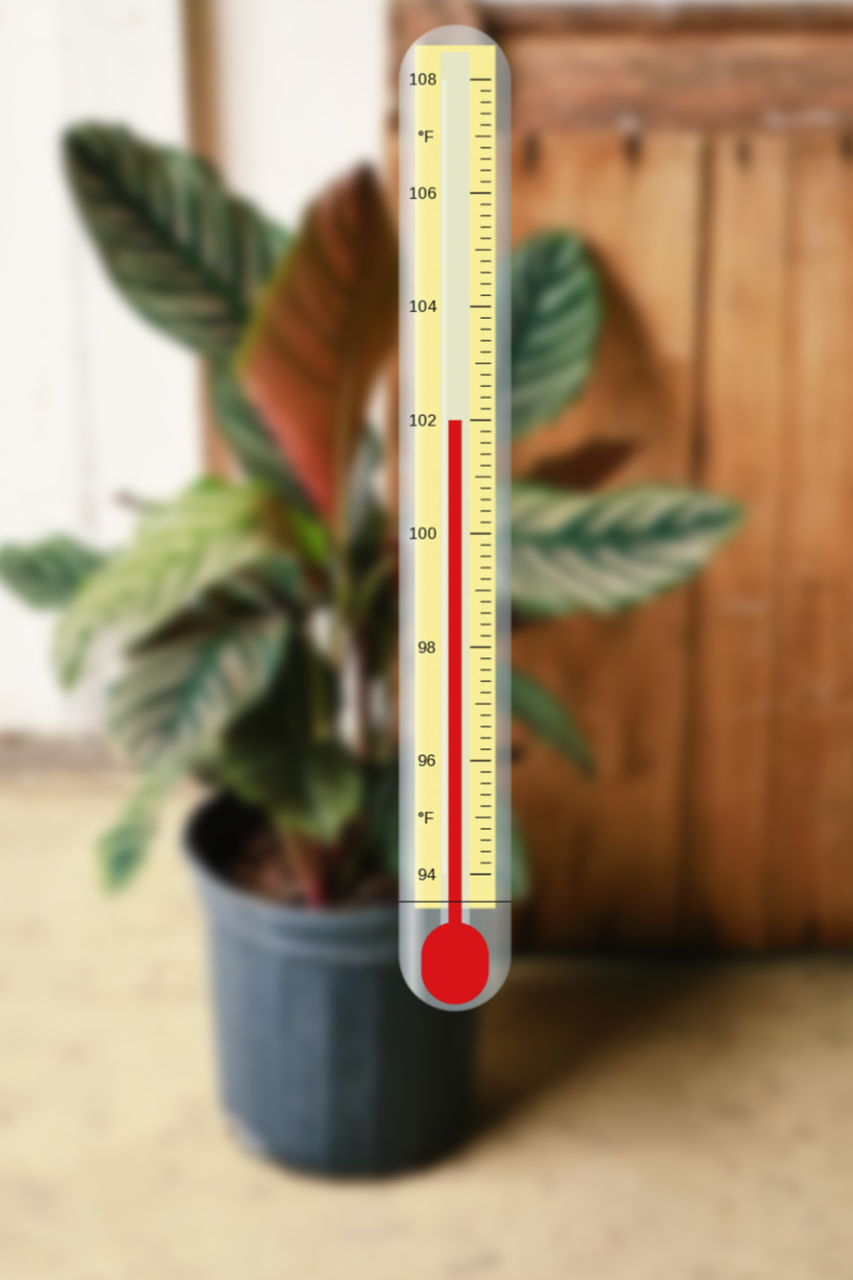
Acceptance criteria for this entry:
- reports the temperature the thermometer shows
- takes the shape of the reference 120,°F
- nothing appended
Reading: 102,°F
